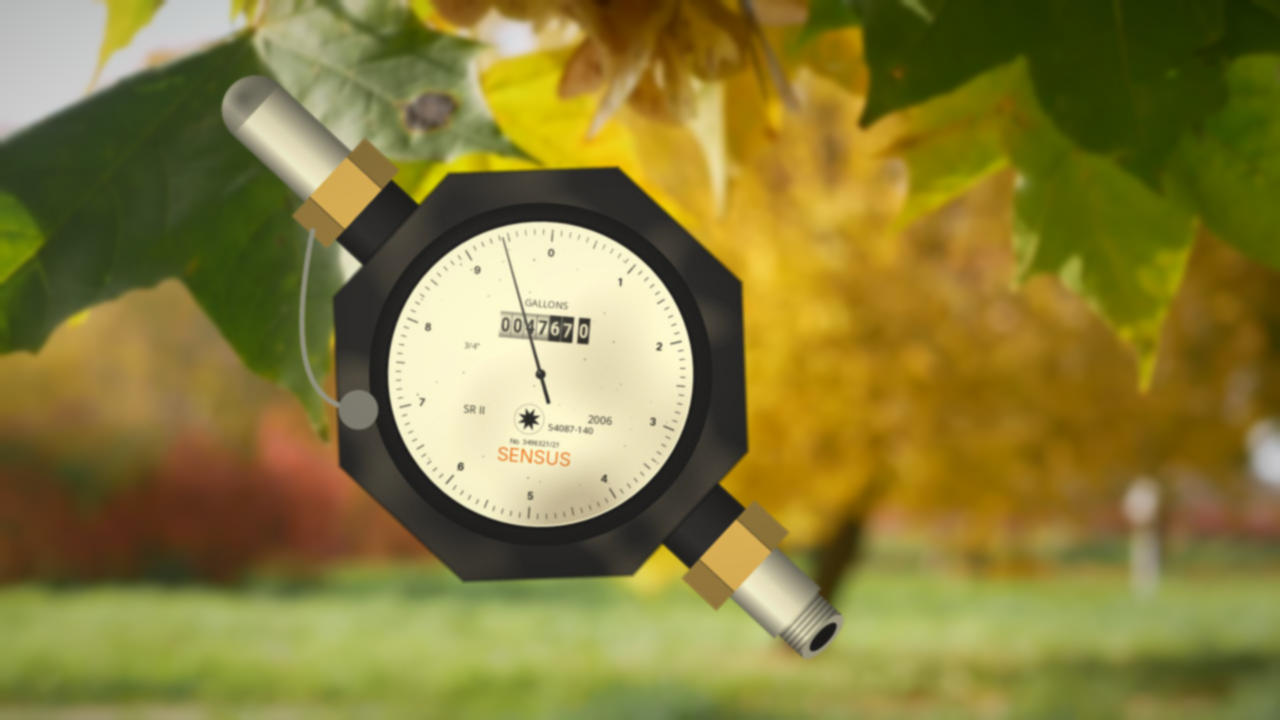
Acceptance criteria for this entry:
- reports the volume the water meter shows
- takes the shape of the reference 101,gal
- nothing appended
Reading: 47669.4,gal
